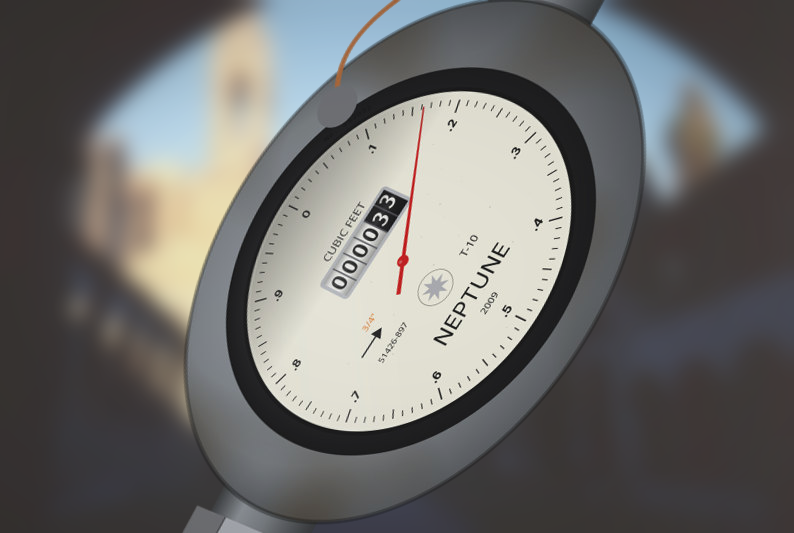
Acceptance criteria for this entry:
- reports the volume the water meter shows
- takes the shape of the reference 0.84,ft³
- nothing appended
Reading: 33.16,ft³
